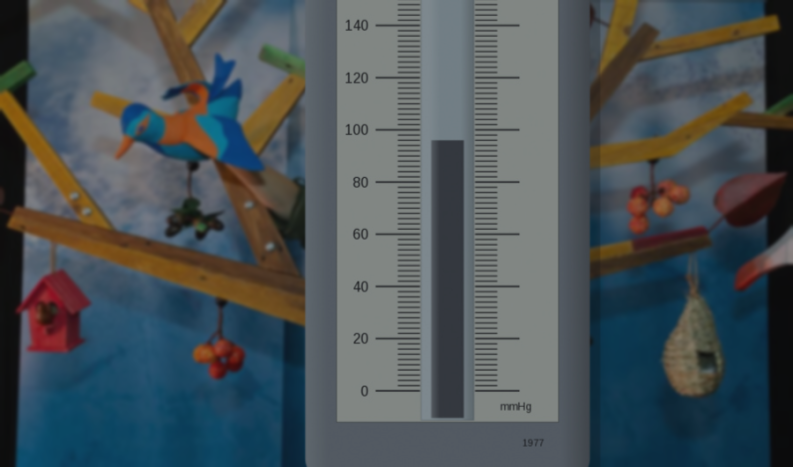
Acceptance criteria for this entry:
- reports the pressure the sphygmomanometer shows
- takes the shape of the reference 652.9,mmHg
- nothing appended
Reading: 96,mmHg
